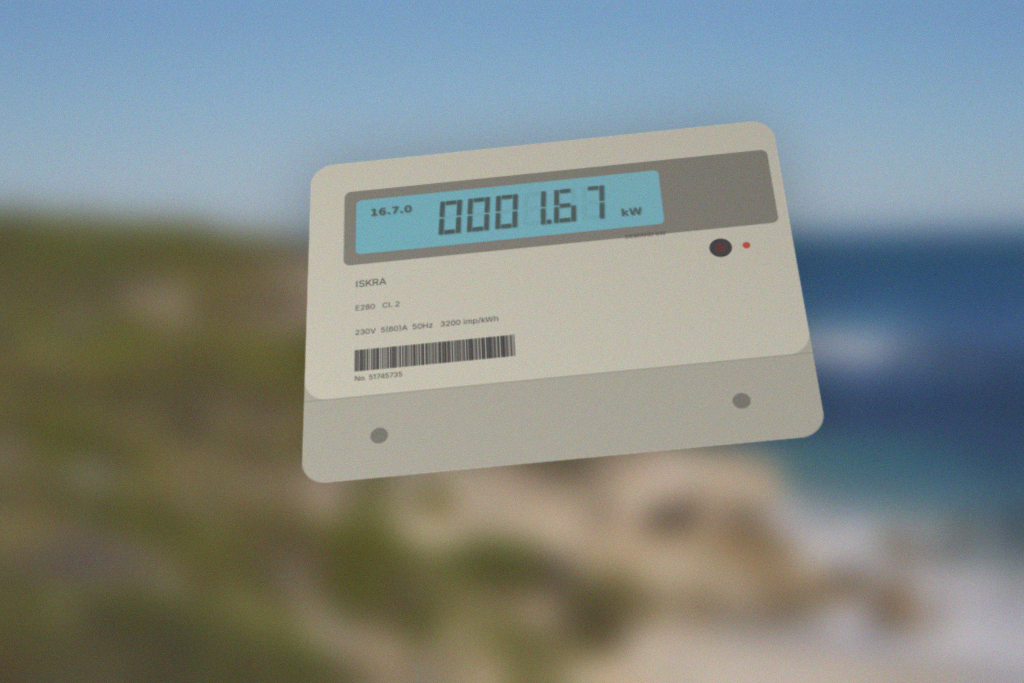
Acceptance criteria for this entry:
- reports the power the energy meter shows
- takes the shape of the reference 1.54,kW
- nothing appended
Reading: 1.67,kW
